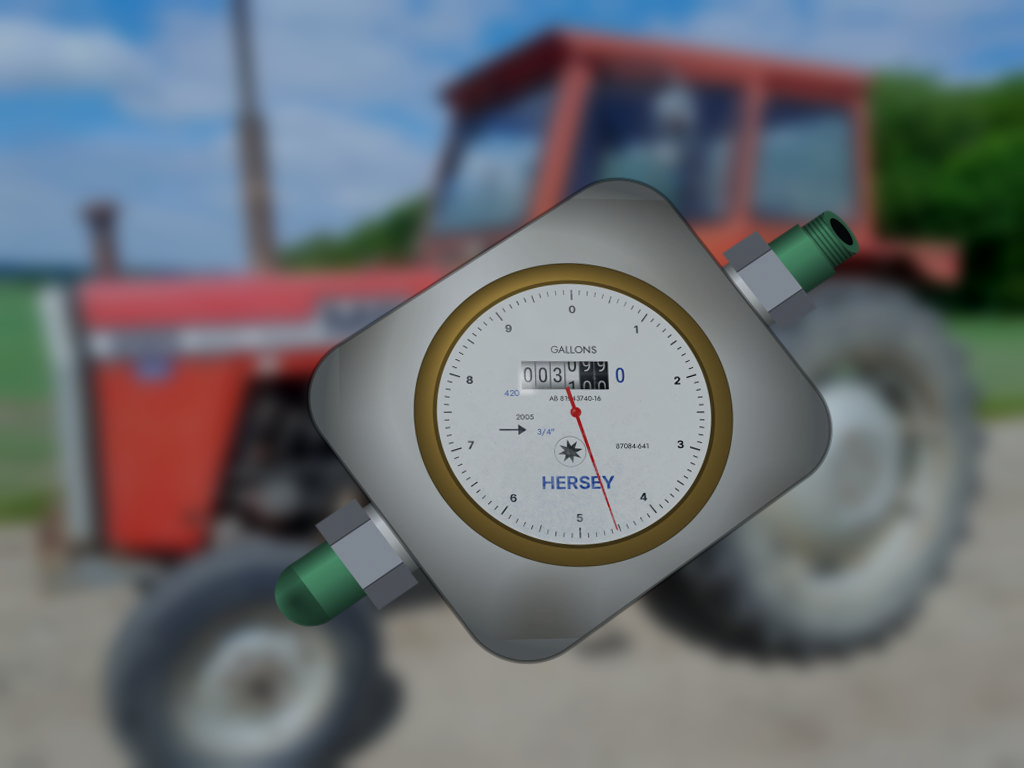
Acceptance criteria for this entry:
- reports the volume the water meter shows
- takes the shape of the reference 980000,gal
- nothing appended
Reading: 30994.5,gal
